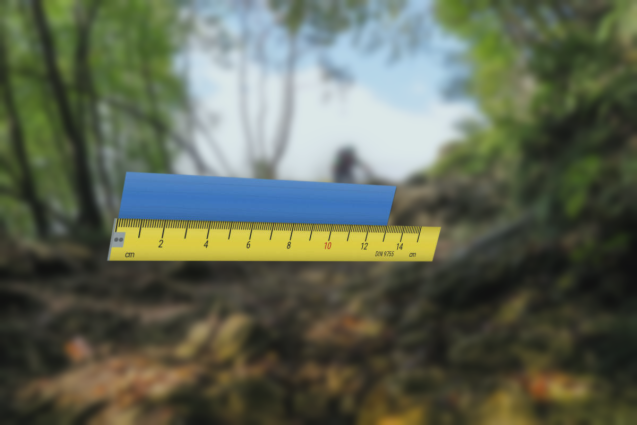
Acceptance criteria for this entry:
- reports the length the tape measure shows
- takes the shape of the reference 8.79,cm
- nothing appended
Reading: 13,cm
